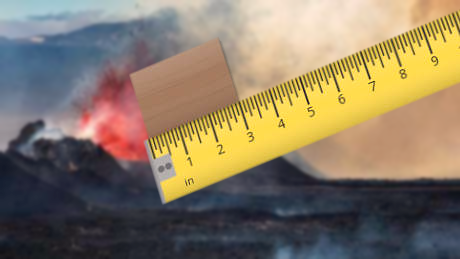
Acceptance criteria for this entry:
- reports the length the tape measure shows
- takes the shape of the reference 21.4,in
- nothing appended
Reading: 3,in
